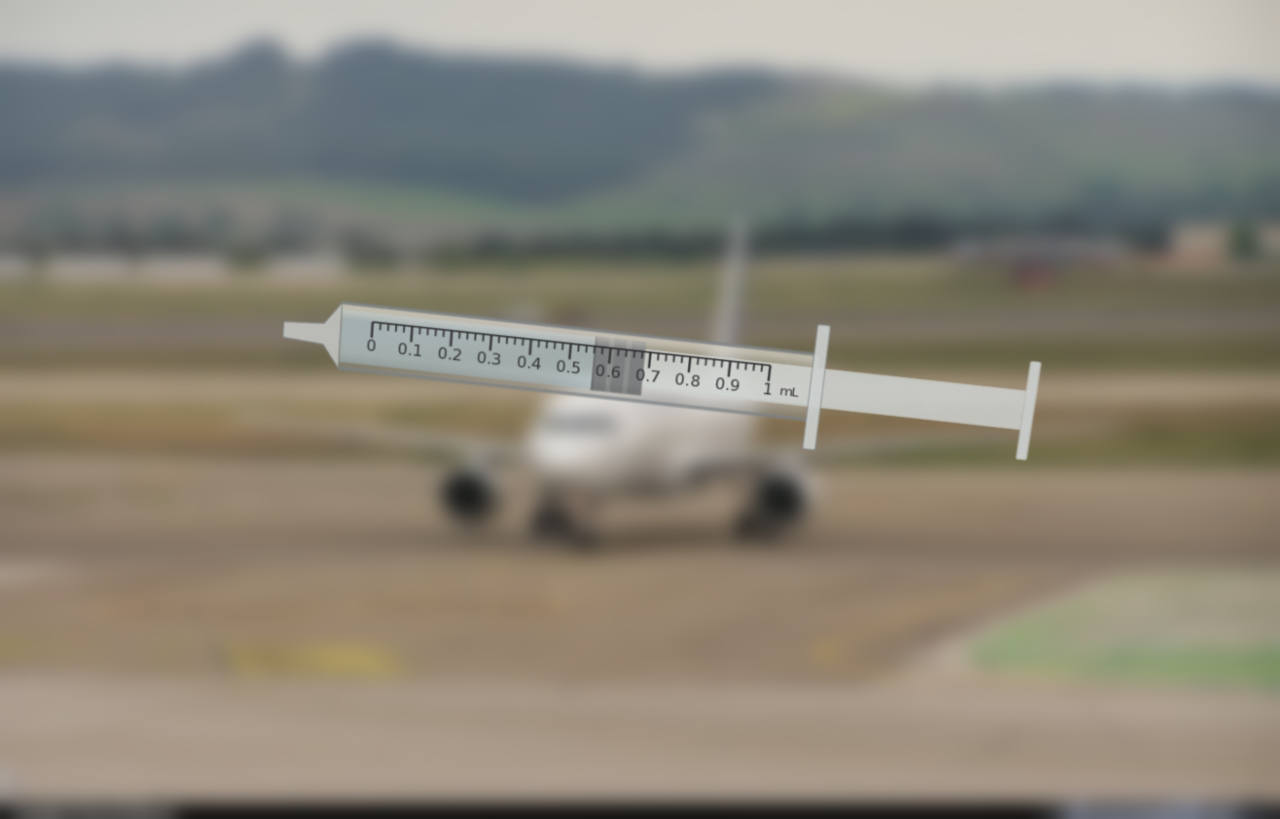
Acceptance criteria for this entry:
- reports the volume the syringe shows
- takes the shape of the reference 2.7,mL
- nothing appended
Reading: 0.56,mL
